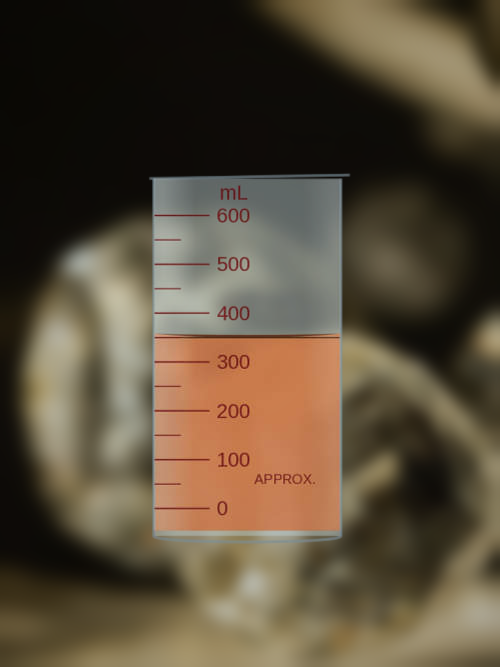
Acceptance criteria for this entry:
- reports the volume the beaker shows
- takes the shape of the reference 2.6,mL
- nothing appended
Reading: 350,mL
